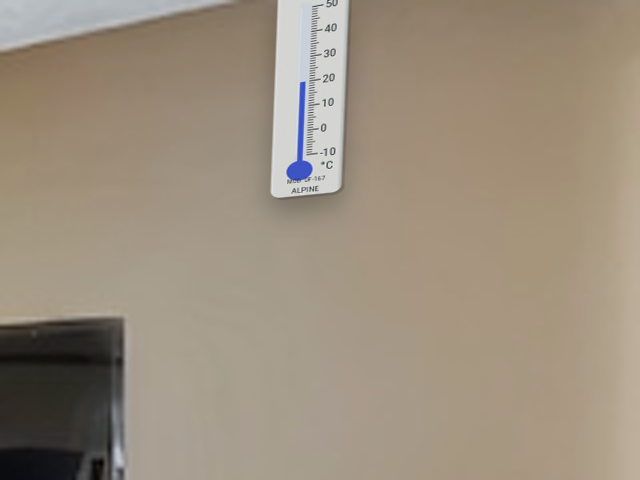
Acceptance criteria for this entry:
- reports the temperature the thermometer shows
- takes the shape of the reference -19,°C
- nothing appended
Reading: 20,°C
